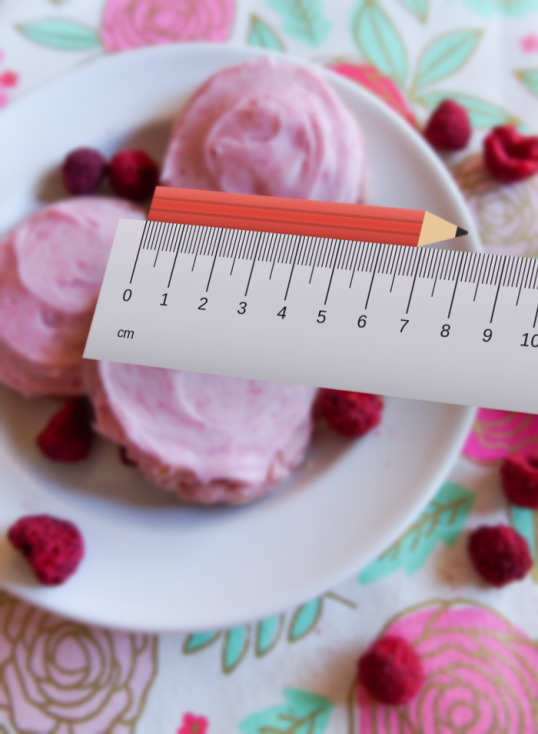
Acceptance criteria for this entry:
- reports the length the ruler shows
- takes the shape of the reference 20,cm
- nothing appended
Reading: 8,cm
